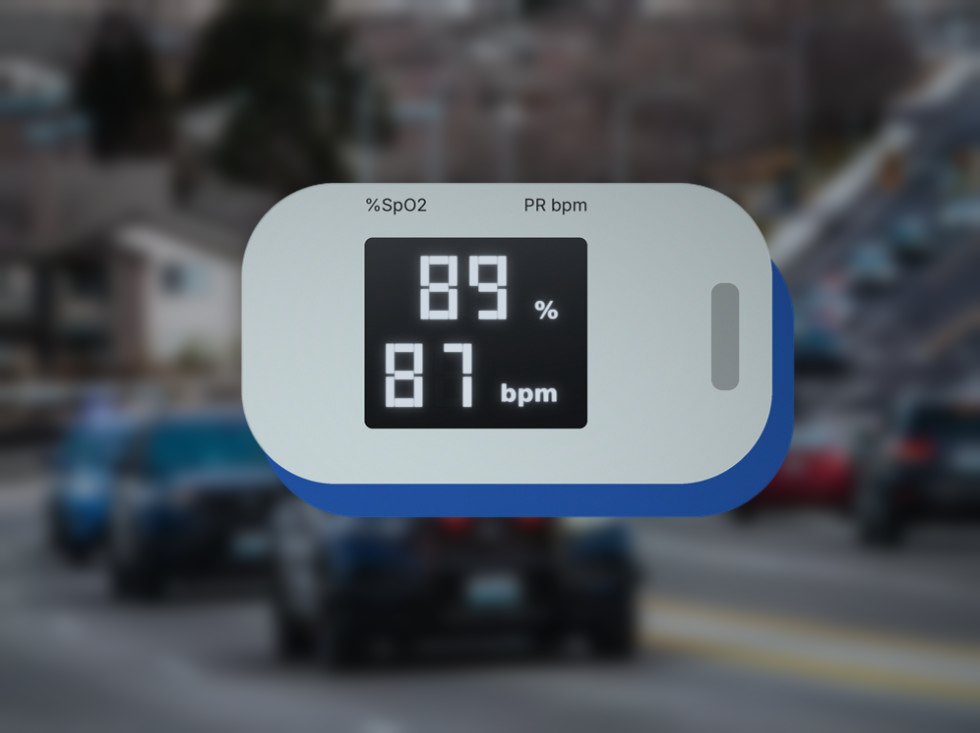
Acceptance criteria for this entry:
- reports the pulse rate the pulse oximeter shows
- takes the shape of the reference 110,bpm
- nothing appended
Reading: 87,bpm
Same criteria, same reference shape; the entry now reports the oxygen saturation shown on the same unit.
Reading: 89,%
